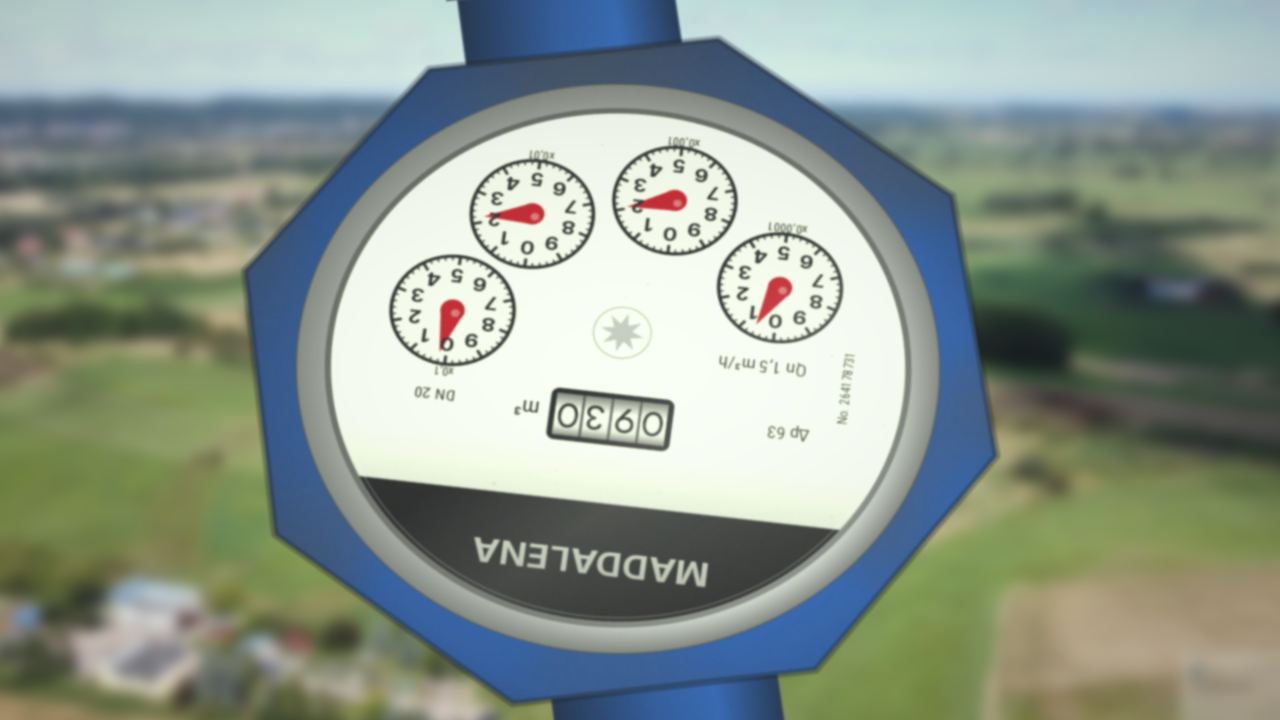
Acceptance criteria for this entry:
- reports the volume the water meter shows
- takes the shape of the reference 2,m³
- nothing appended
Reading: 930.0220,m³
